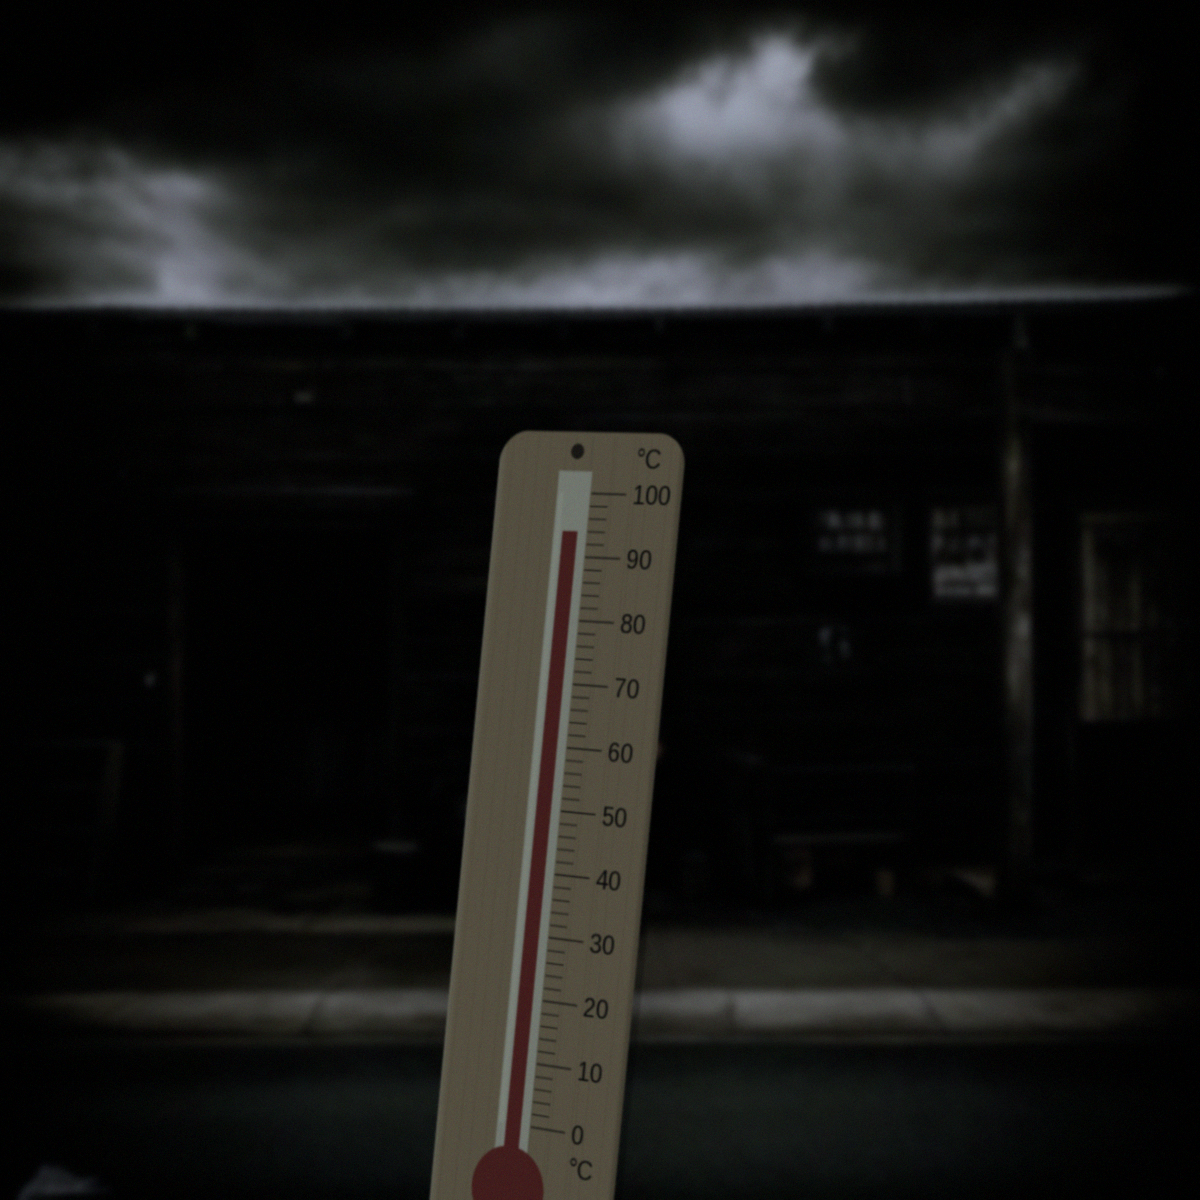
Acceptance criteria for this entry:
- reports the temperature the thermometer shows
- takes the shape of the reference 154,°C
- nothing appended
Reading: 94,°C
